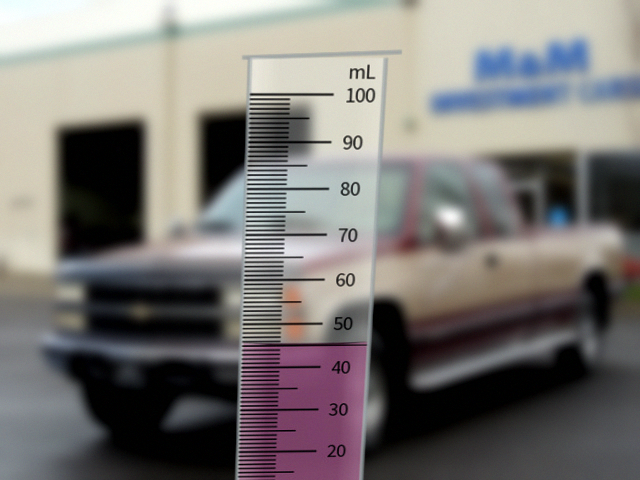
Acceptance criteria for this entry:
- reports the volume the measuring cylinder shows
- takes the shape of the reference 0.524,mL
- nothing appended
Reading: 45,mL
